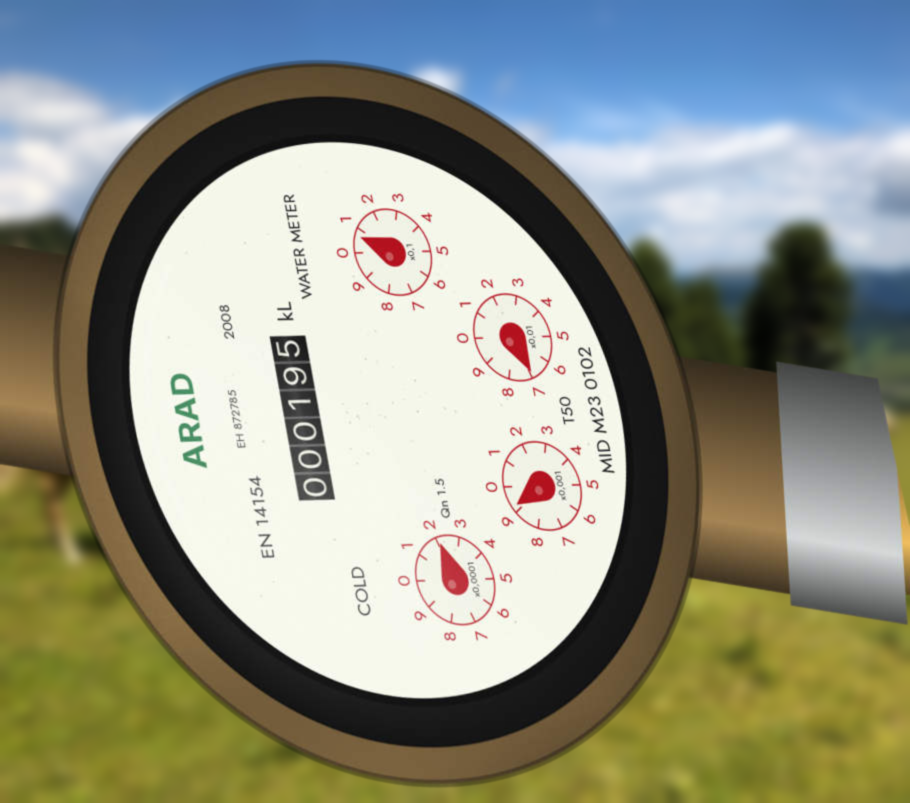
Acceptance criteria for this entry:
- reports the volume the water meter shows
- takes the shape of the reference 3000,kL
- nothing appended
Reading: 195.0692,kL
